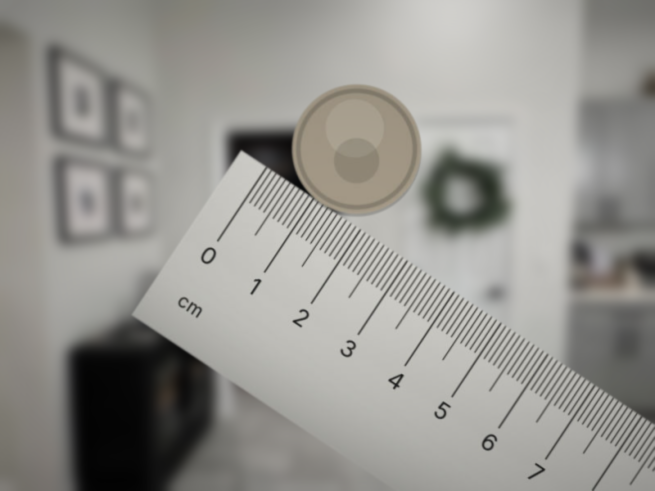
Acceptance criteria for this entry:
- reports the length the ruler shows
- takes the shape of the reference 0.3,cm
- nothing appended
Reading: 2.3,cm
